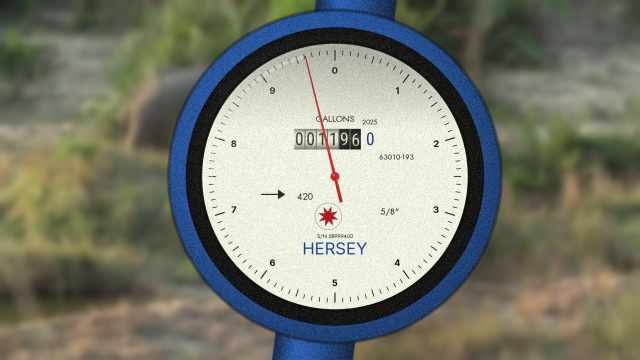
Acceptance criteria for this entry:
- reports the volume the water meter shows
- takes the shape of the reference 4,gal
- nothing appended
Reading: 11959.6,gal
